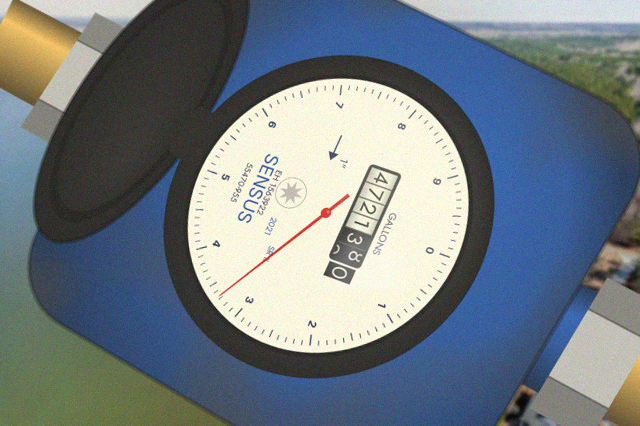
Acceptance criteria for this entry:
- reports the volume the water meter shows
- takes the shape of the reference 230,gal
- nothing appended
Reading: 4721383.3,gal
